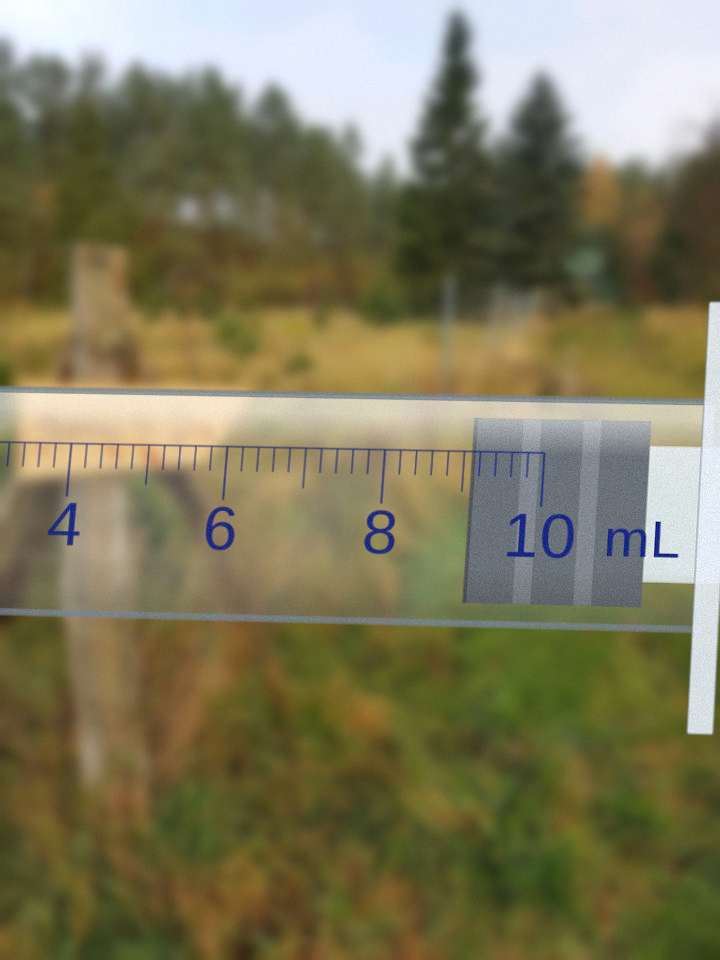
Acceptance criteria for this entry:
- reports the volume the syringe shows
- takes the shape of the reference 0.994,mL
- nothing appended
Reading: 9.1,mL
